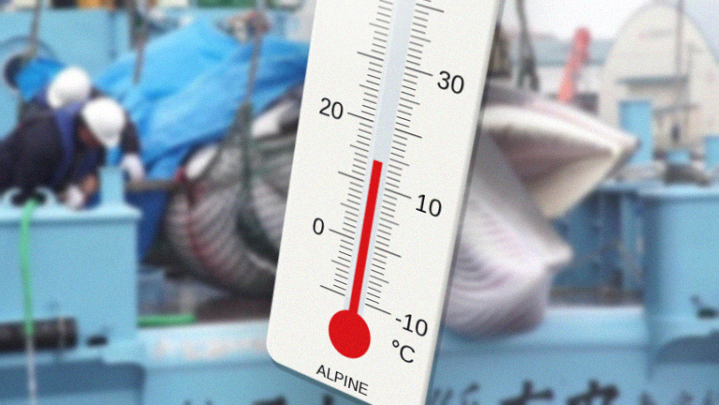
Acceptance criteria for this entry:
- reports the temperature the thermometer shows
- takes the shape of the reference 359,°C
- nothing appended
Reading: 14,°C
